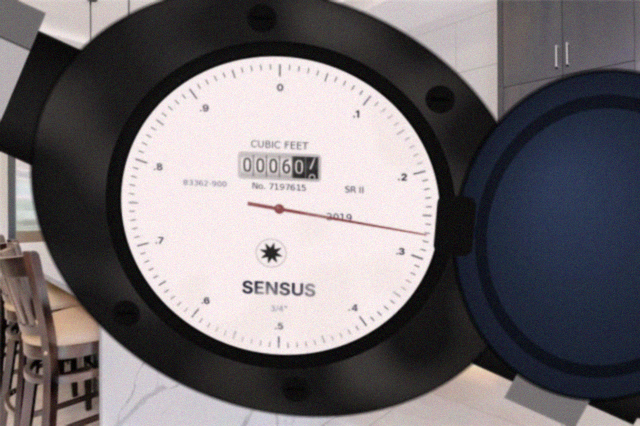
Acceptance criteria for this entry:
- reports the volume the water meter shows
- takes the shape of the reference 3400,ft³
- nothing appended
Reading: 607.27,ft³
